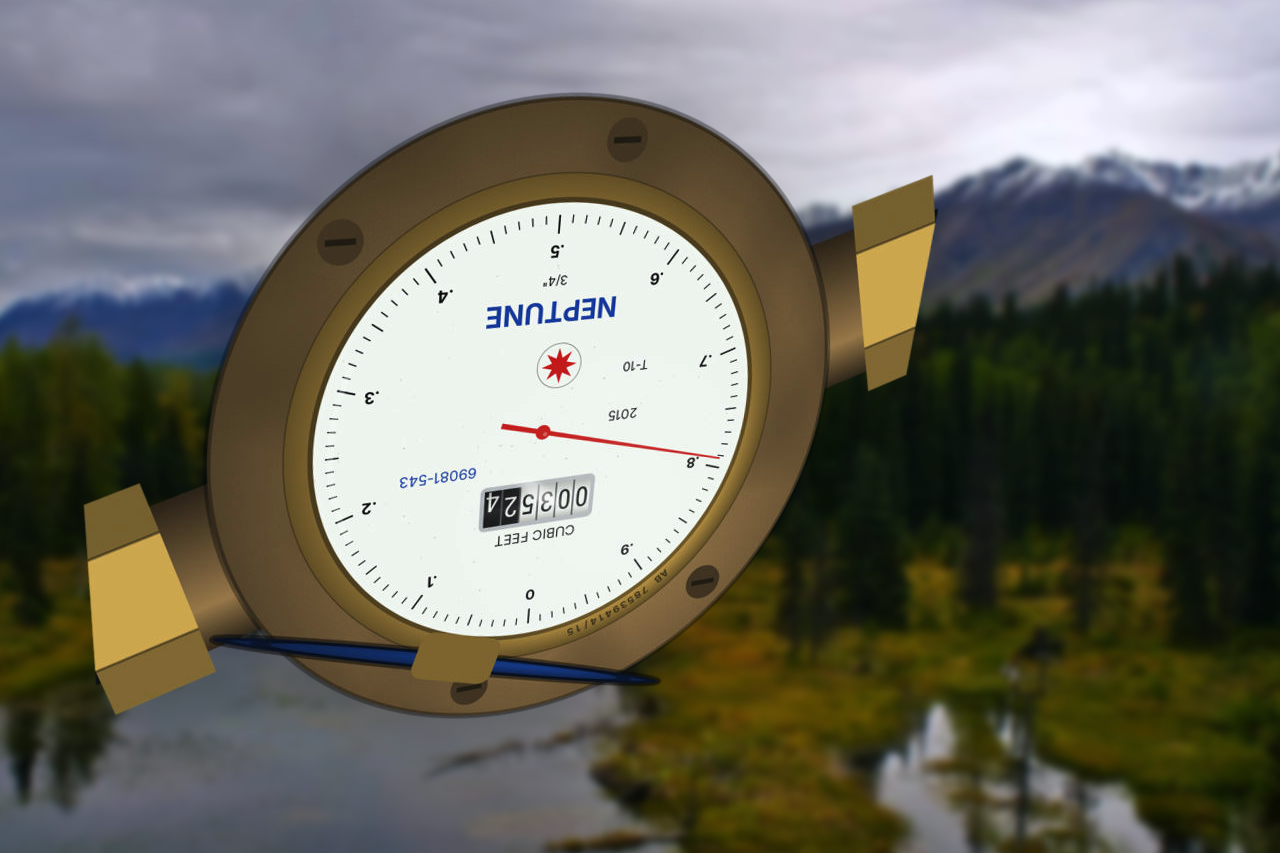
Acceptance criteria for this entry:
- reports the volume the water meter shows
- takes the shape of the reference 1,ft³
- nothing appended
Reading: 3523.79,ft³
